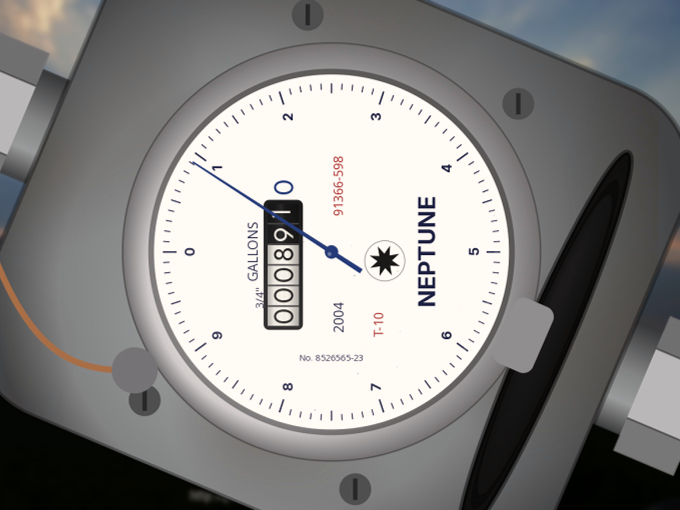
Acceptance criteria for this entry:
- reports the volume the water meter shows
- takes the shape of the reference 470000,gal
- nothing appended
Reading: 8910.9,gal
